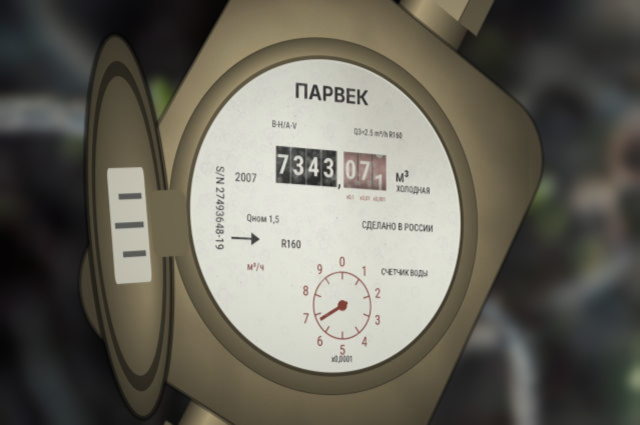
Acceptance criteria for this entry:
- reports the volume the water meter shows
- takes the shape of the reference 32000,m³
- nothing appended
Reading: 7343.0706,m³
